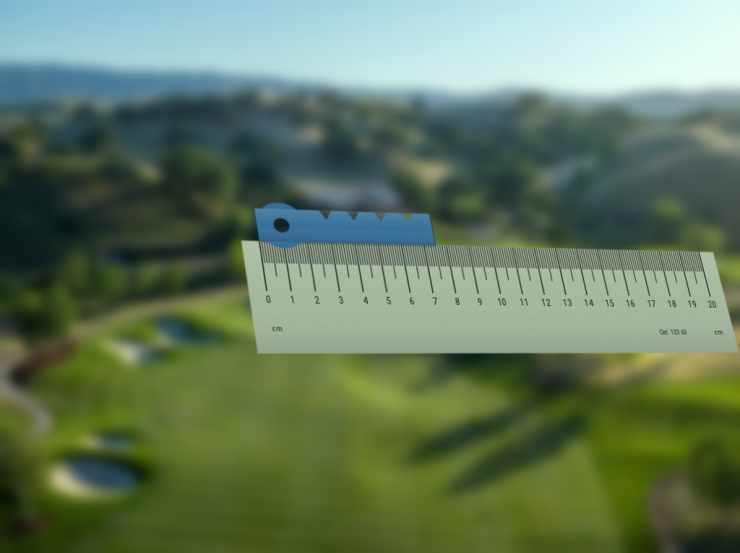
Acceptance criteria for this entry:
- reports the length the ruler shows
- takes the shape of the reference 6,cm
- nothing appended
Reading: 7.5,cm
